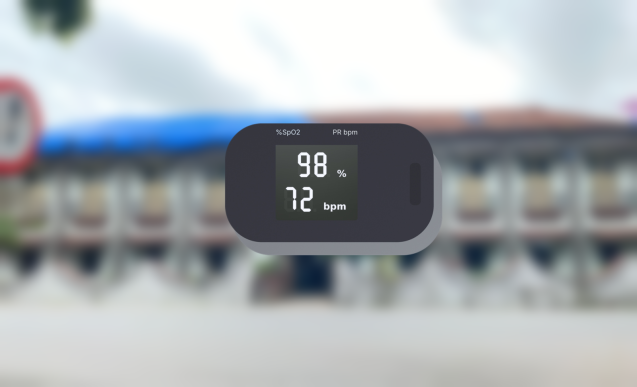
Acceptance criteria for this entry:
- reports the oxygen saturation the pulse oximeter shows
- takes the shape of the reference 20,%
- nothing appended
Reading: 98,%
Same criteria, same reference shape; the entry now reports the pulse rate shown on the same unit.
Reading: 72,bpm
